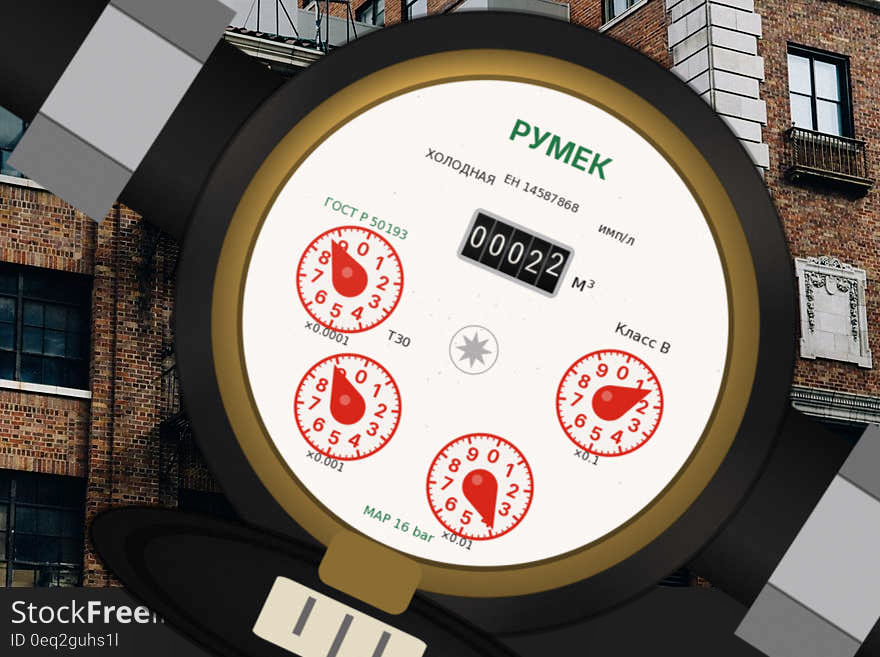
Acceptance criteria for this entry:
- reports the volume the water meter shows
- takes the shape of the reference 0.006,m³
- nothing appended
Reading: 22.1388,m³
